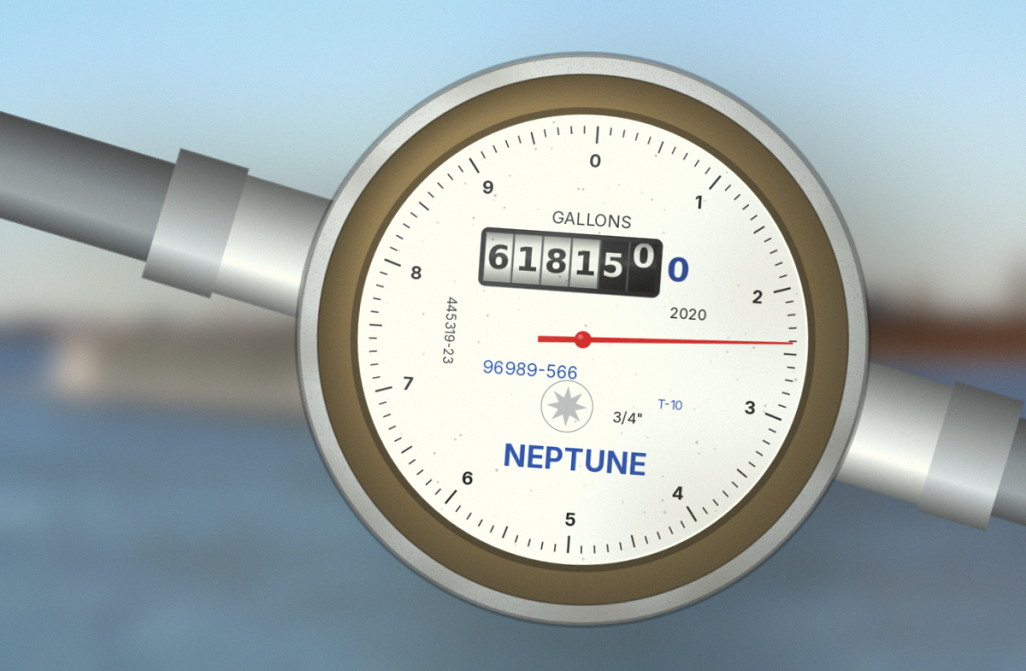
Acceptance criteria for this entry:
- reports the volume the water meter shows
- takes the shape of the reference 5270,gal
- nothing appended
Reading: 6181502.4,gal
